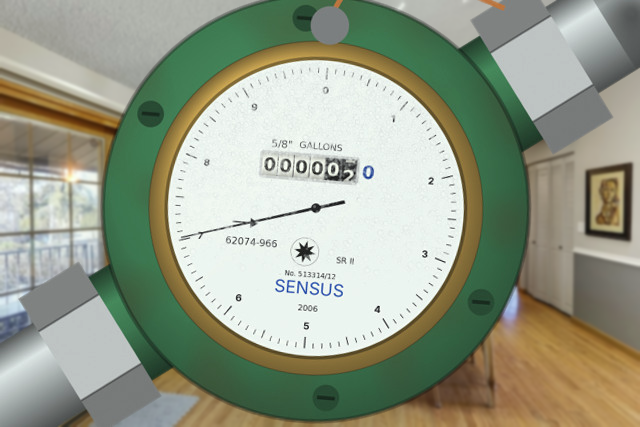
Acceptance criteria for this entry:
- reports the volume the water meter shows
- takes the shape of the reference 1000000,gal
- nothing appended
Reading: 17.0,gal
